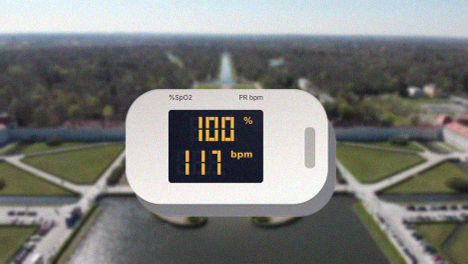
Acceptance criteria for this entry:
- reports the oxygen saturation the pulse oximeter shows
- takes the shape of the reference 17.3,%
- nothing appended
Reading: 100,%
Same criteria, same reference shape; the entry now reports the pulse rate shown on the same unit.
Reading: 117,bpm
